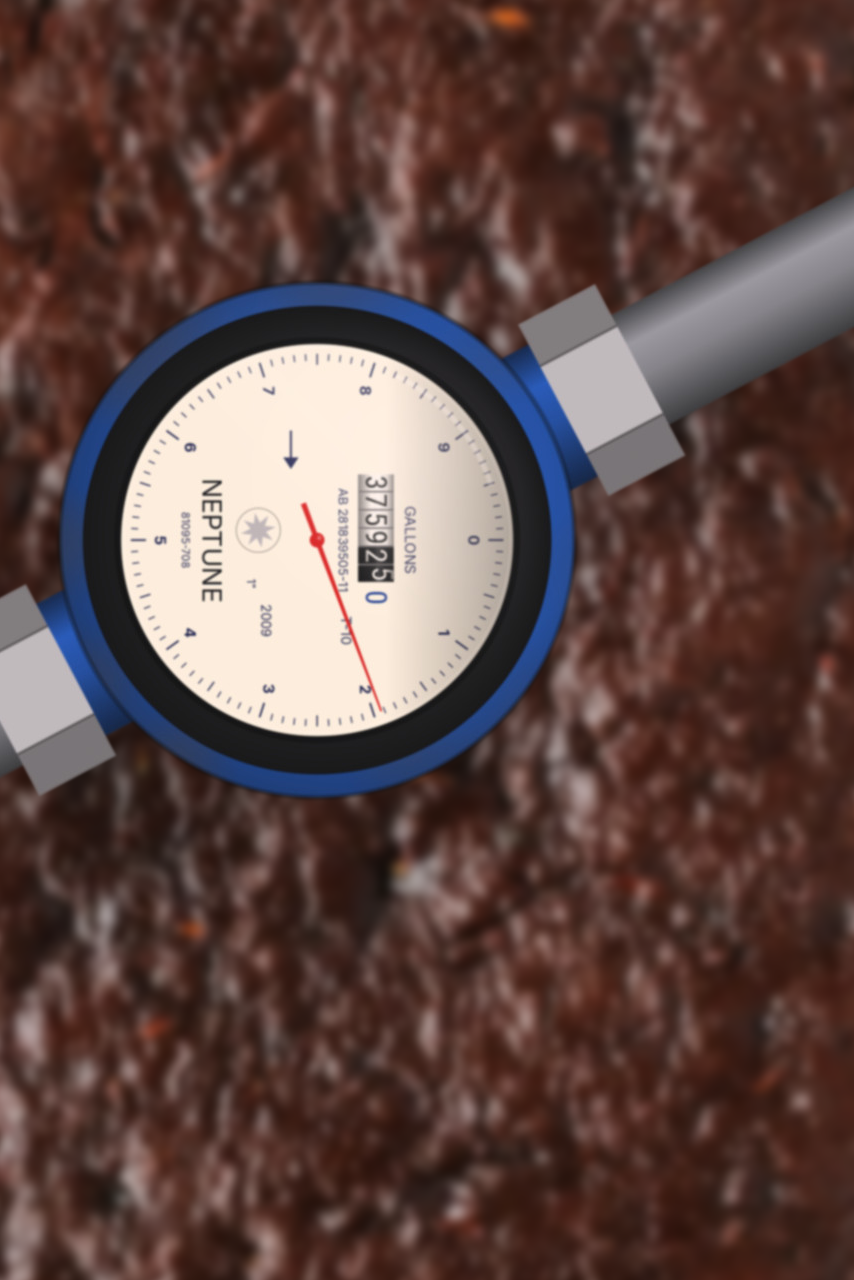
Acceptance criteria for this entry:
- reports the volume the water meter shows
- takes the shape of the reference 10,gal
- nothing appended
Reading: 3759251.9,gal
